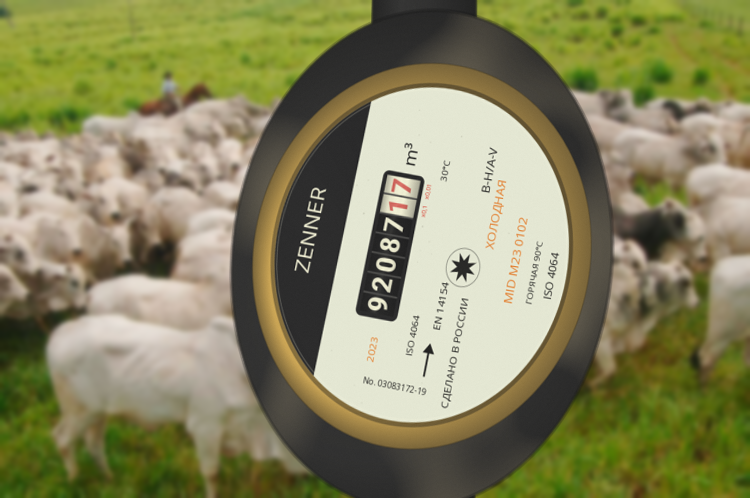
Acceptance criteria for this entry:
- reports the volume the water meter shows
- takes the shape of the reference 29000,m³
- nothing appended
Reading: 92087.17,m³
